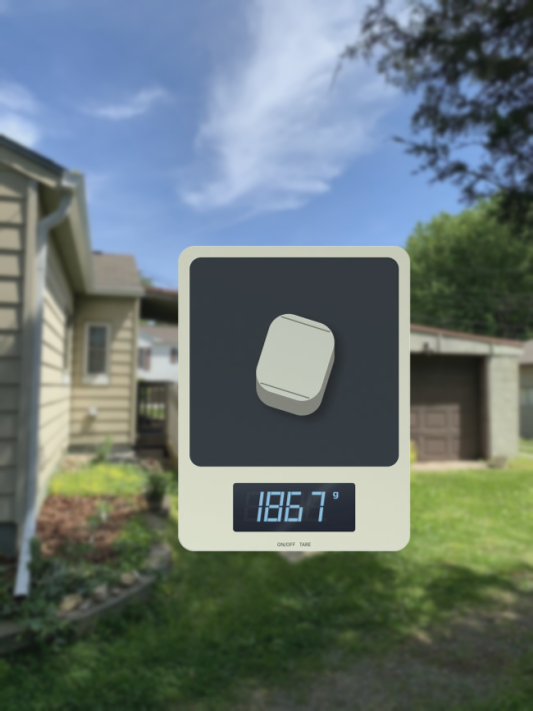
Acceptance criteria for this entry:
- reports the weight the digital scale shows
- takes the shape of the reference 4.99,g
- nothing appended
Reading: 1867,g
